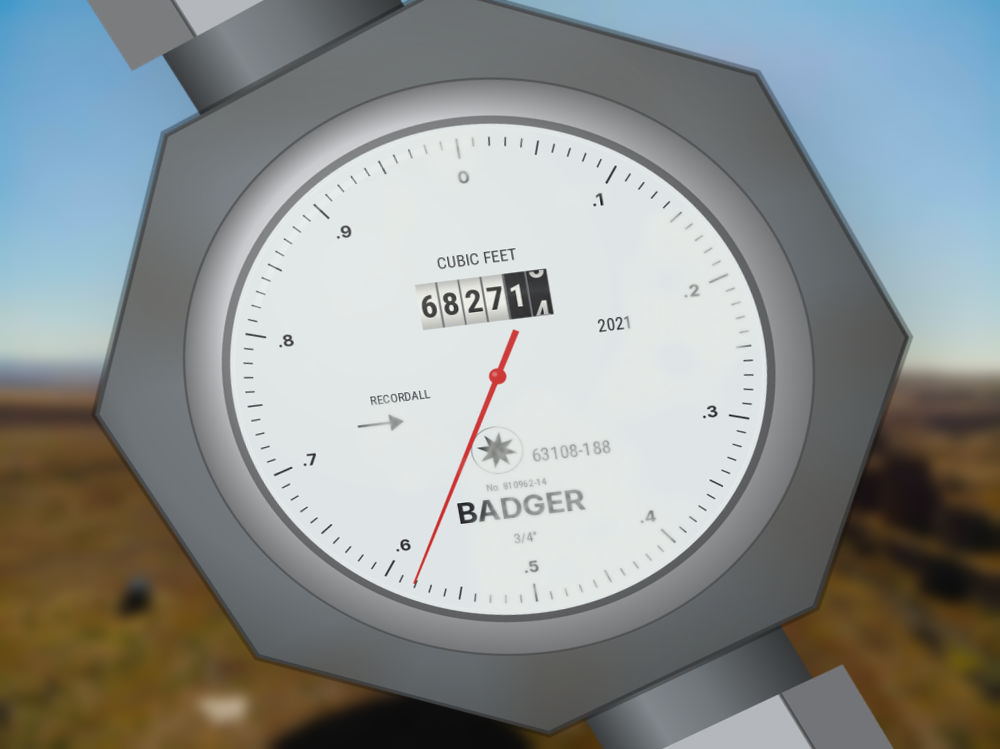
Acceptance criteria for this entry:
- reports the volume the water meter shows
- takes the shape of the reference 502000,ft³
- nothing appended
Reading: 682713.58,ft³
